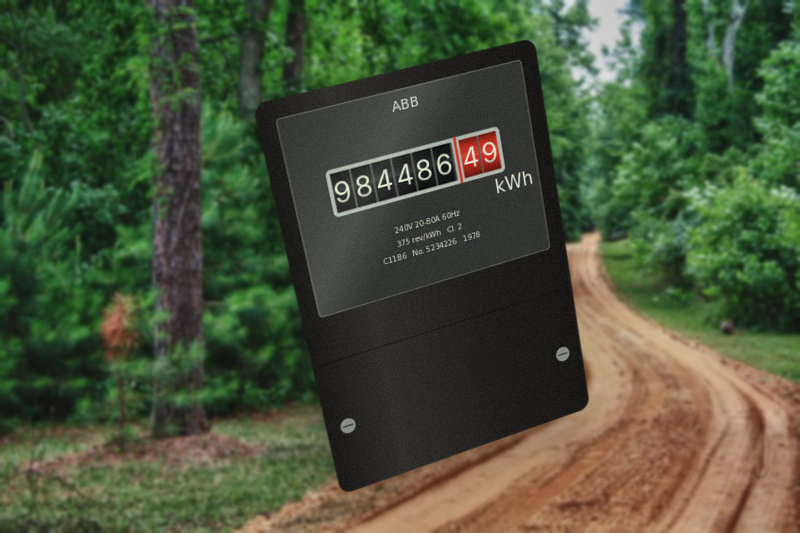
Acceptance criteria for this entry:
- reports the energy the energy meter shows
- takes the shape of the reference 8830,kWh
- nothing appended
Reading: 984486.49,kWh
